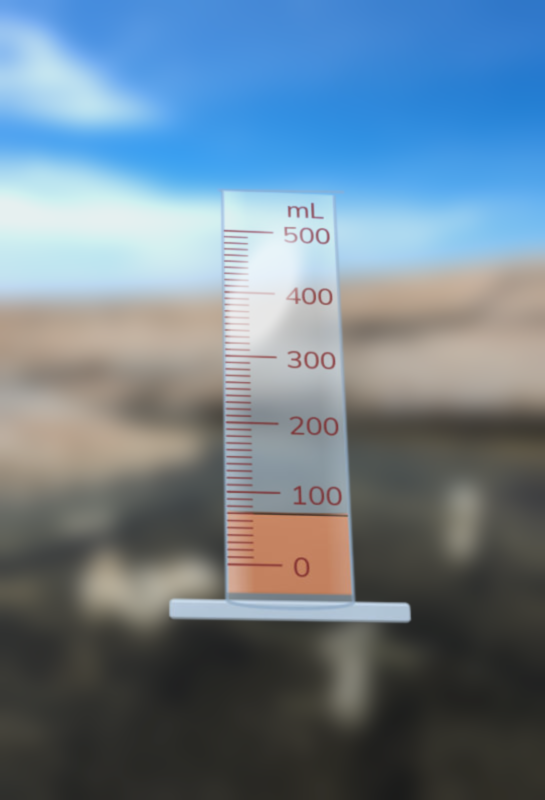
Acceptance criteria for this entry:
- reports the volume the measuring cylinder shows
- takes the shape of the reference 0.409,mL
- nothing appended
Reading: 70,mL
